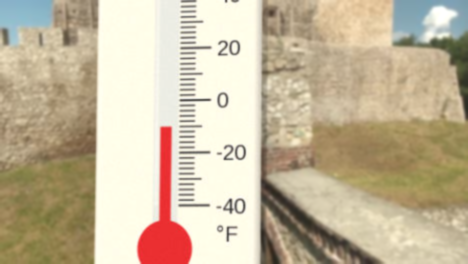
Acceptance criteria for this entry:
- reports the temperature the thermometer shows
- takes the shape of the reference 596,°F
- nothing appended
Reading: -10,°F
